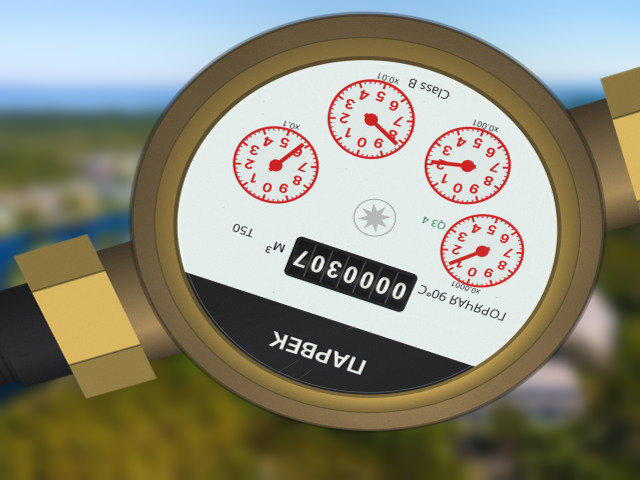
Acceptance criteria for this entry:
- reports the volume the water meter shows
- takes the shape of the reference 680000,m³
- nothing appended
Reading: 307.5821,m³
